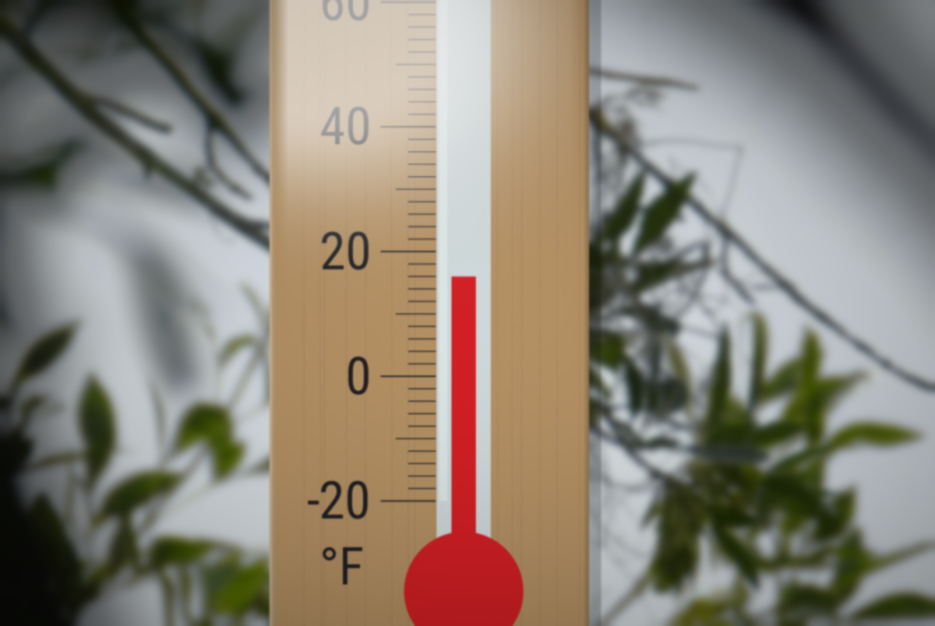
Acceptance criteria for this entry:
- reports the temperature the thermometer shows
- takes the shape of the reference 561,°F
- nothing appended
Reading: 16,°F
